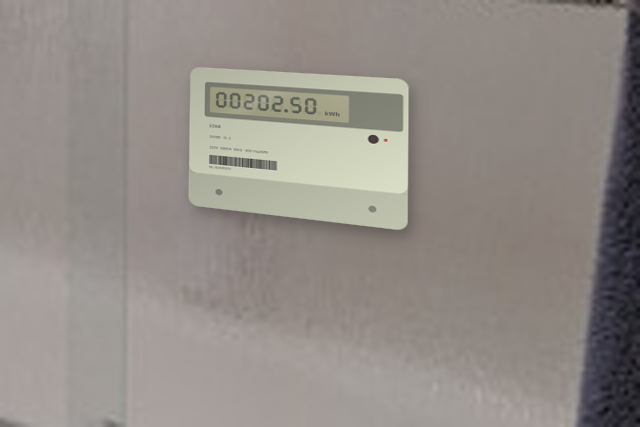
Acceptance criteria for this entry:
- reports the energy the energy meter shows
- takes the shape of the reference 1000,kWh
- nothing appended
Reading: 202.50,kWh
